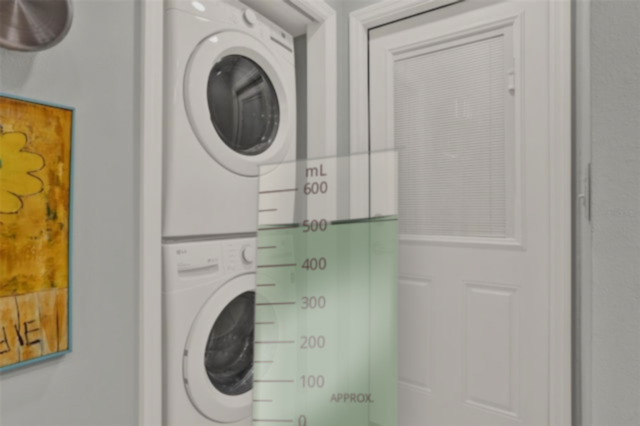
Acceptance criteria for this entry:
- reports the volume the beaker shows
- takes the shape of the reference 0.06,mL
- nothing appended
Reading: 500,mL
